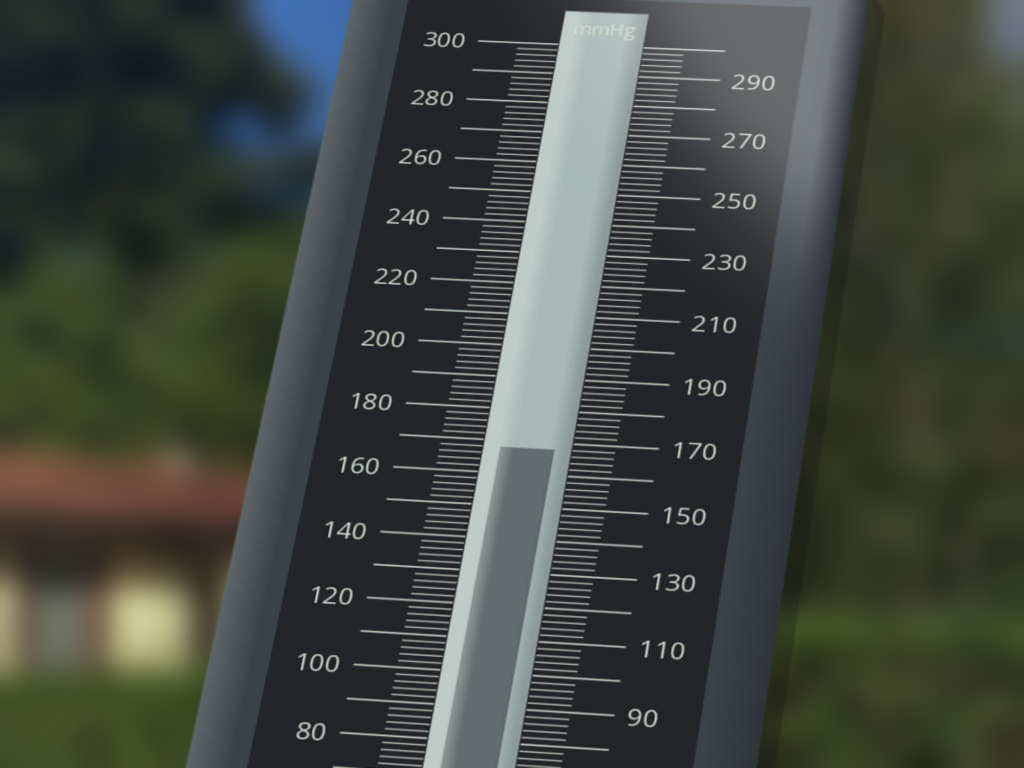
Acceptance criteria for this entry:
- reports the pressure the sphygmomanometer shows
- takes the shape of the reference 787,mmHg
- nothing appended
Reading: 168,mmHg
